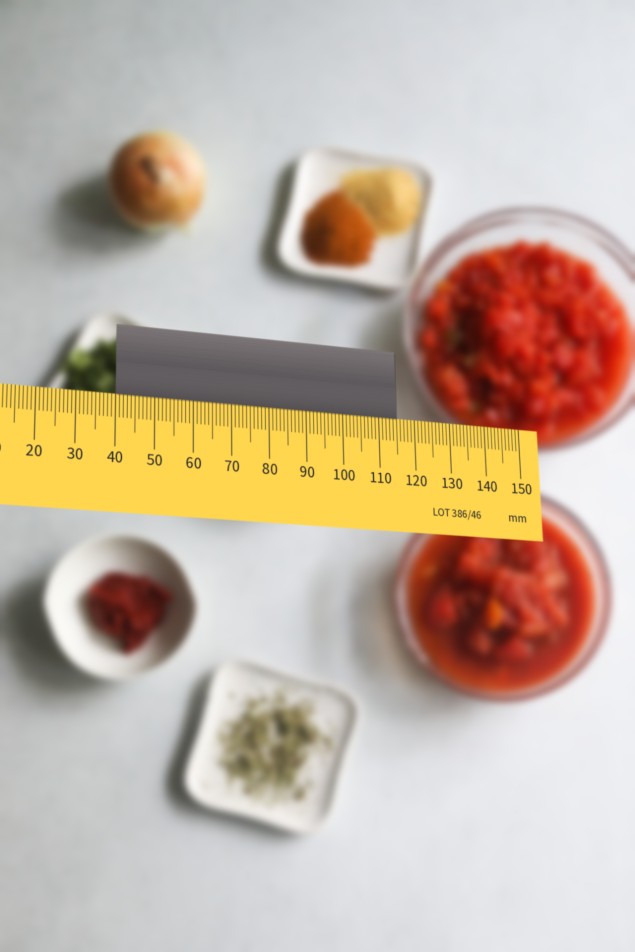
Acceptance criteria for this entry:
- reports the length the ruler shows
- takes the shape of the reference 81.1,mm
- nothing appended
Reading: 75,mm
